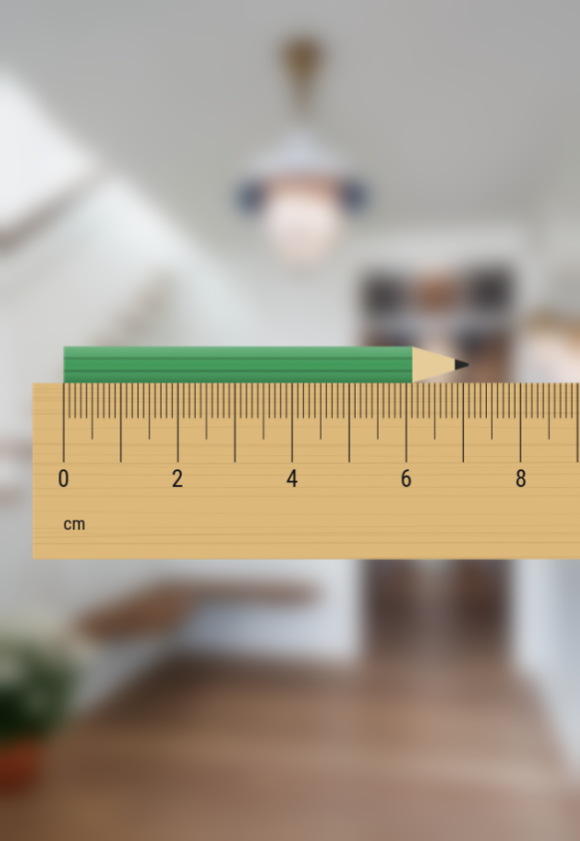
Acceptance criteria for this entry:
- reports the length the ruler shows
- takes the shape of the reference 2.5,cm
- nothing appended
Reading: 7.1,cm
